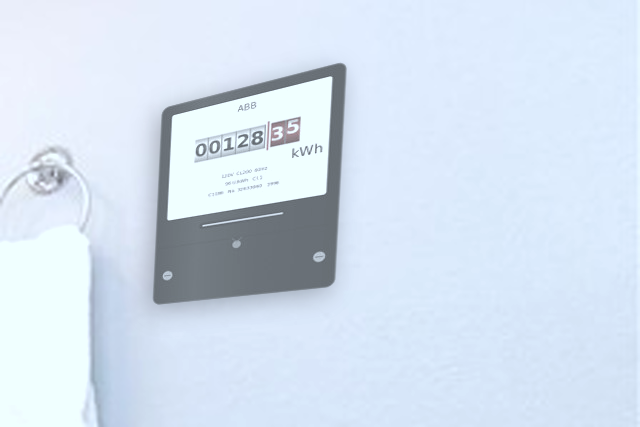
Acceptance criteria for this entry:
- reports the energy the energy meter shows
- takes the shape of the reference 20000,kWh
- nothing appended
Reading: 128.35,kWh
